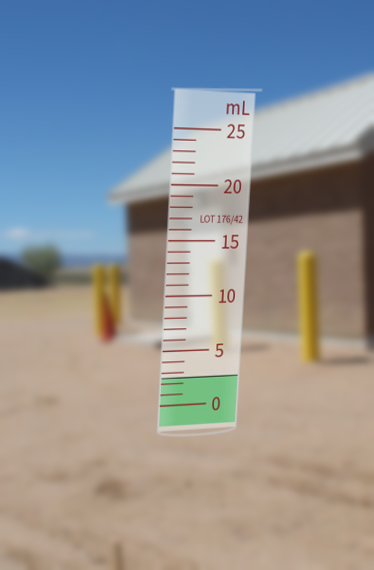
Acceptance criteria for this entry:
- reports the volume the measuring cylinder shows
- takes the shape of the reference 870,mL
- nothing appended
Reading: 2.5,mL
